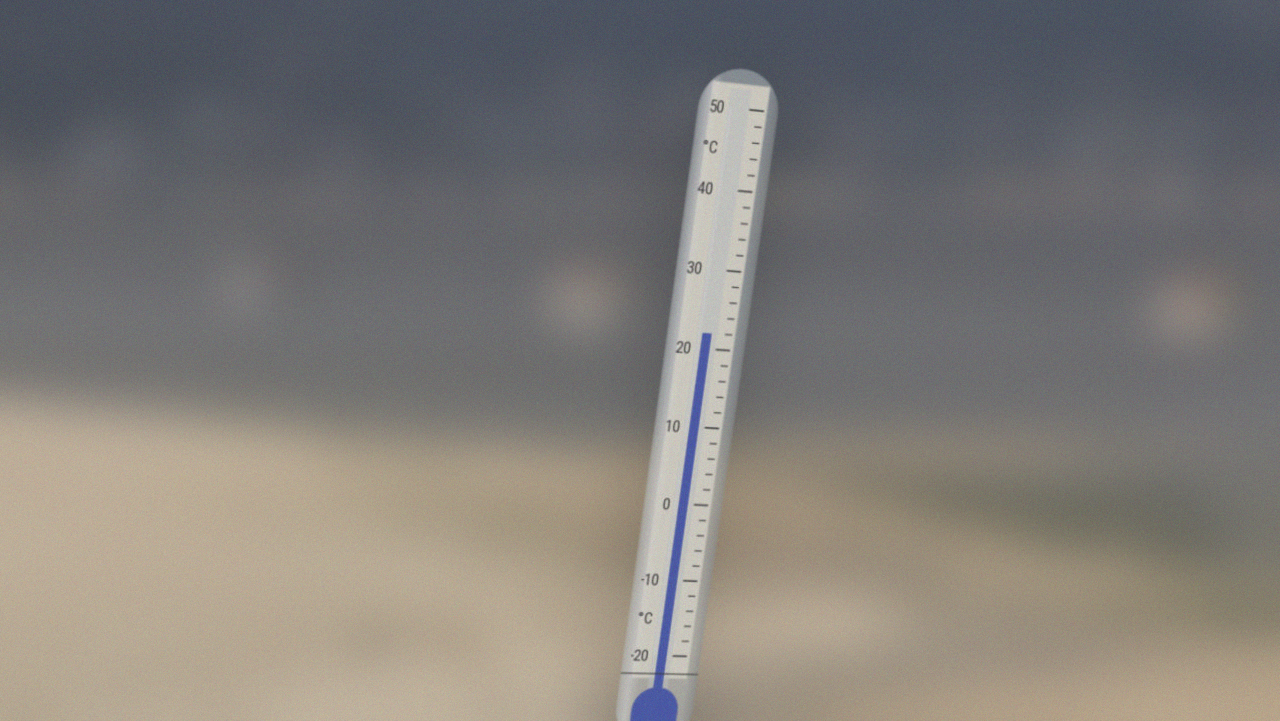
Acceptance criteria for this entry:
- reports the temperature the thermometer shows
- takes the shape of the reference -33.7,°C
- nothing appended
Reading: 22,°C
